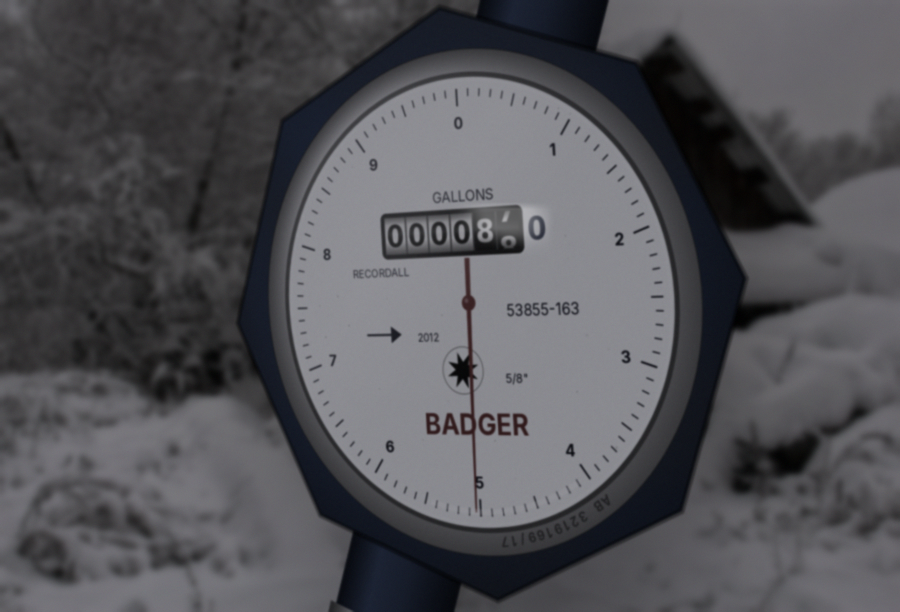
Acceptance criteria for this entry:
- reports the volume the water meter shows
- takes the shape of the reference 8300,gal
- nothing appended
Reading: 875.0,gal
